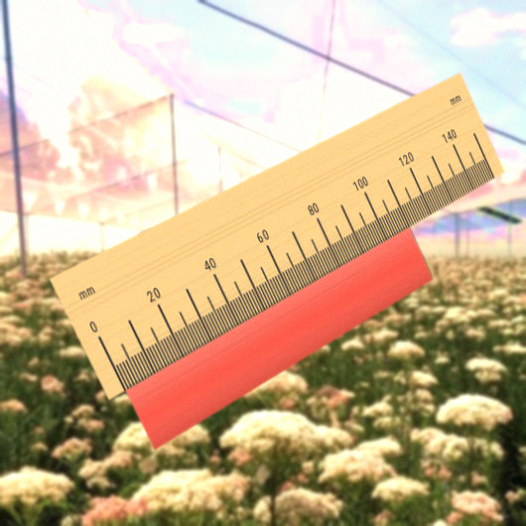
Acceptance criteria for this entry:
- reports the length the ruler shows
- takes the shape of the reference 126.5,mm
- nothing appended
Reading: 110,mm
